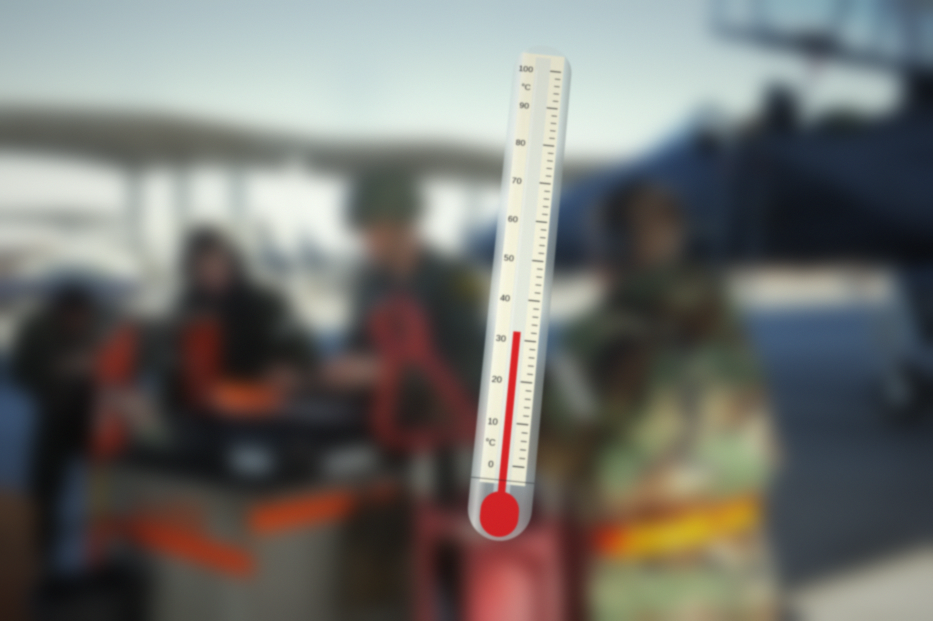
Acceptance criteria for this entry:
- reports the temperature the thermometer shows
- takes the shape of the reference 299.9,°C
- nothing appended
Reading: 32,°C
